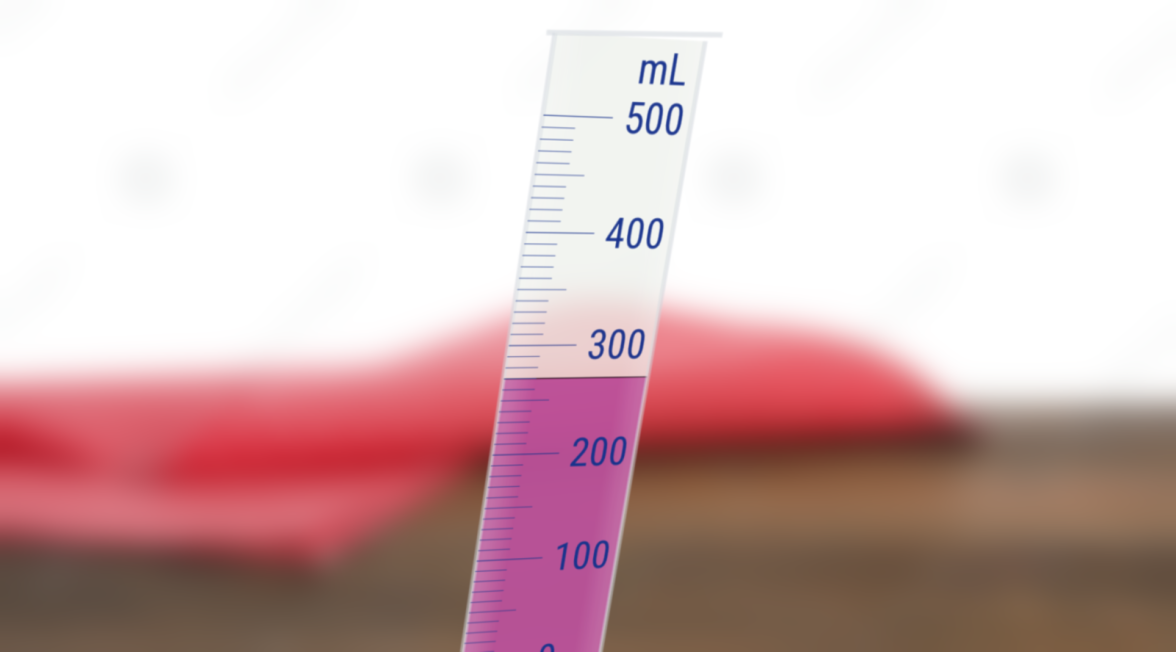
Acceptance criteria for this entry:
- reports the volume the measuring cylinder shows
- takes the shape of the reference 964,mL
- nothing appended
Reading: 270,mL
